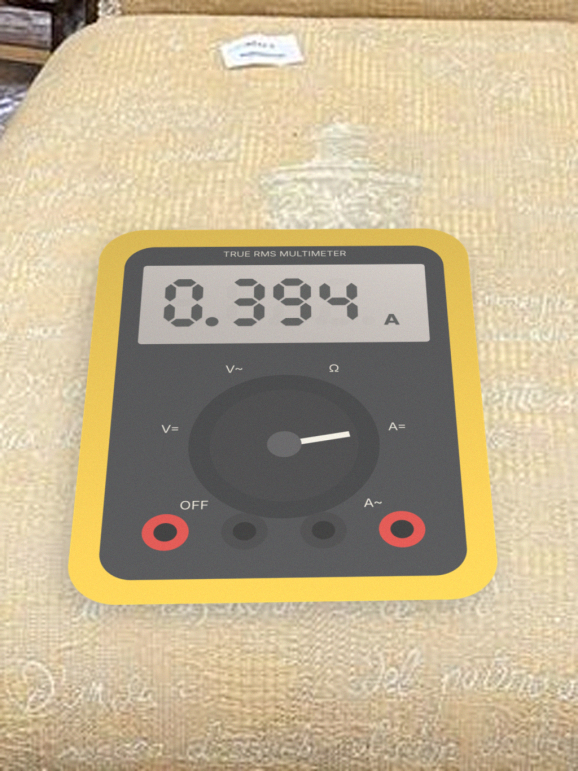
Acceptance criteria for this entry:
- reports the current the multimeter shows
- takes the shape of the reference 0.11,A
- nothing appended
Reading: 0.394,A
